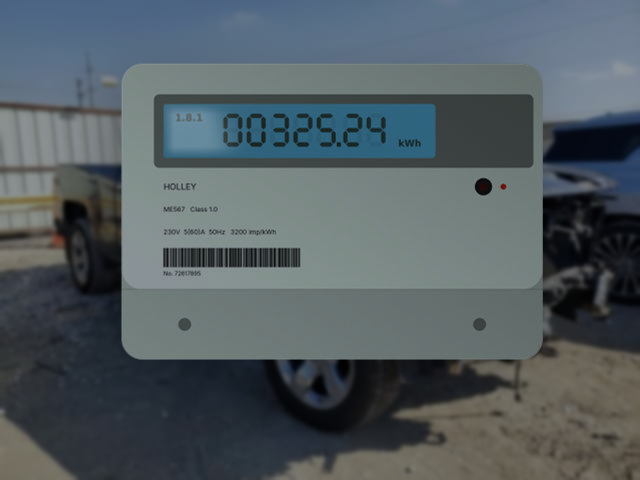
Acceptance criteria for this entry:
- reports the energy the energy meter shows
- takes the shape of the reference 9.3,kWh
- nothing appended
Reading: 325.24,kWh
